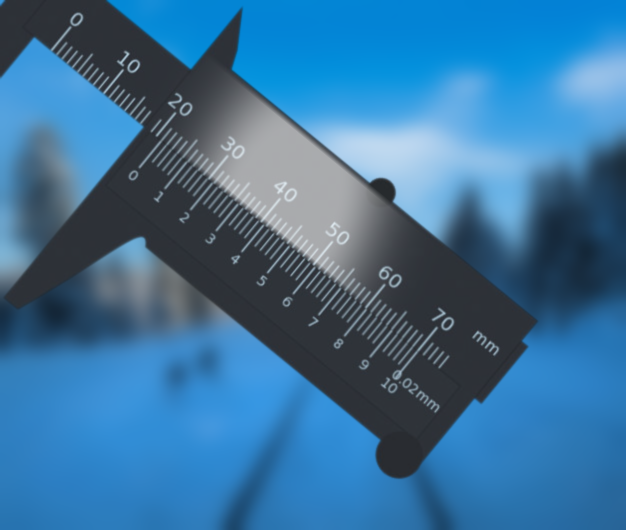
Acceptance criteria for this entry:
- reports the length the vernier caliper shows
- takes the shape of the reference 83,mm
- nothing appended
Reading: 21.0,mm
